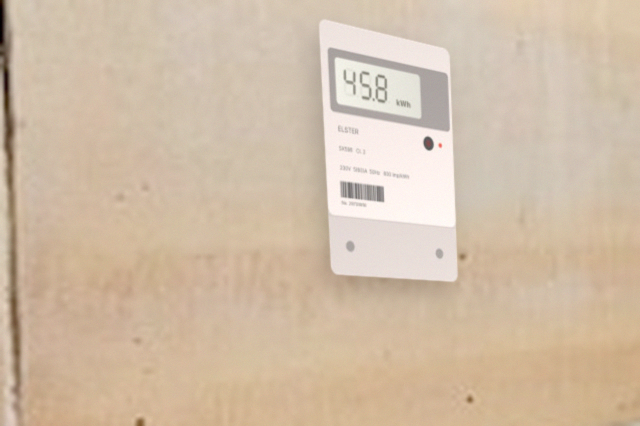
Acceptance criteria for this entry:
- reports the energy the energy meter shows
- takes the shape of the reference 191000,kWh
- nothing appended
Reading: 45.8,kWh
